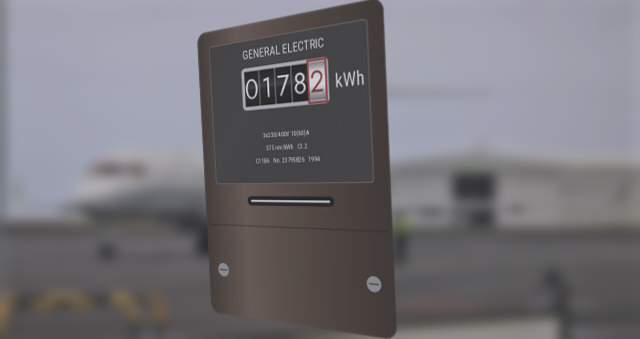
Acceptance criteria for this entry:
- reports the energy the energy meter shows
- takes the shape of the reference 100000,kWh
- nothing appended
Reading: 178.2,kWh
